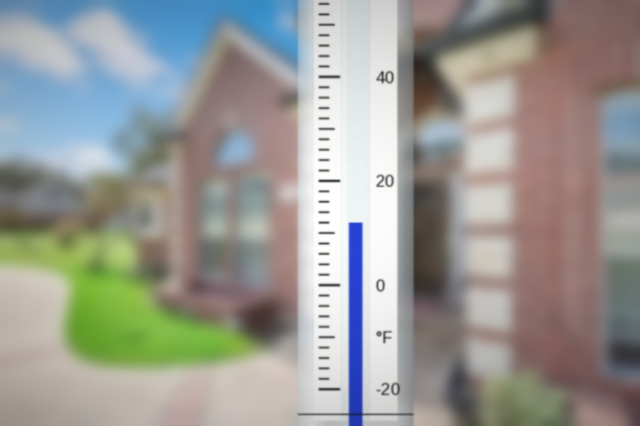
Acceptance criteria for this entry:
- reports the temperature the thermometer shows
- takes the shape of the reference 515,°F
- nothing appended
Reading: 12,°F
